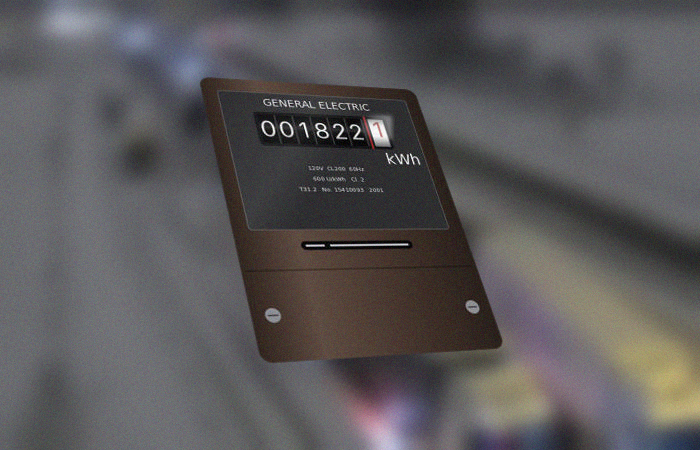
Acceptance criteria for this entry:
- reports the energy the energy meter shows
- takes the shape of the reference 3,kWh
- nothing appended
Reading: 1822.1,kWh
